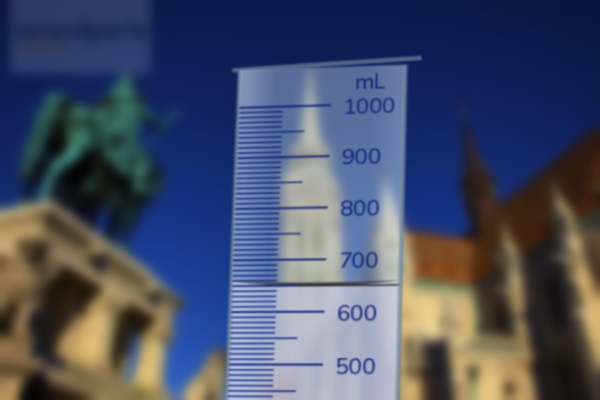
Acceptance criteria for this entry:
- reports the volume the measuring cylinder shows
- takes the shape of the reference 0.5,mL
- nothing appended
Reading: 650,mL
